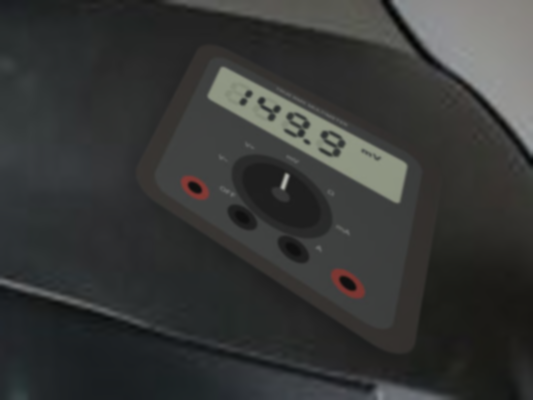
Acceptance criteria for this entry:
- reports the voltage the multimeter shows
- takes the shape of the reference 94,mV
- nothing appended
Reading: 149.9,mV
